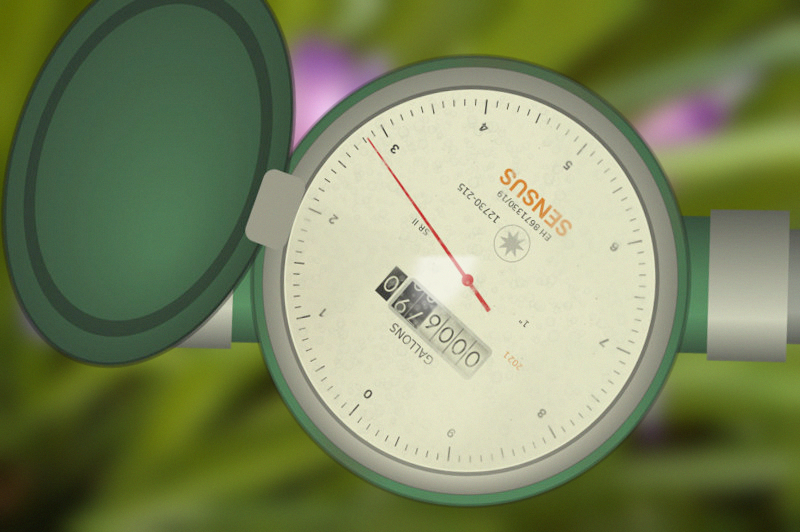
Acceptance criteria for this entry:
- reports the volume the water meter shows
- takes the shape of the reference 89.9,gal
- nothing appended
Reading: 6792.8,gal
